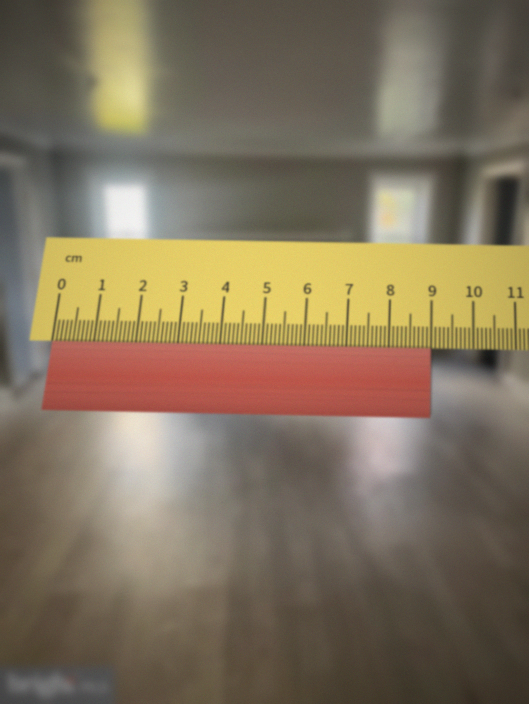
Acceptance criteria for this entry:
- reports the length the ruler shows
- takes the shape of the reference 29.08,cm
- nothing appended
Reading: 9,cm
